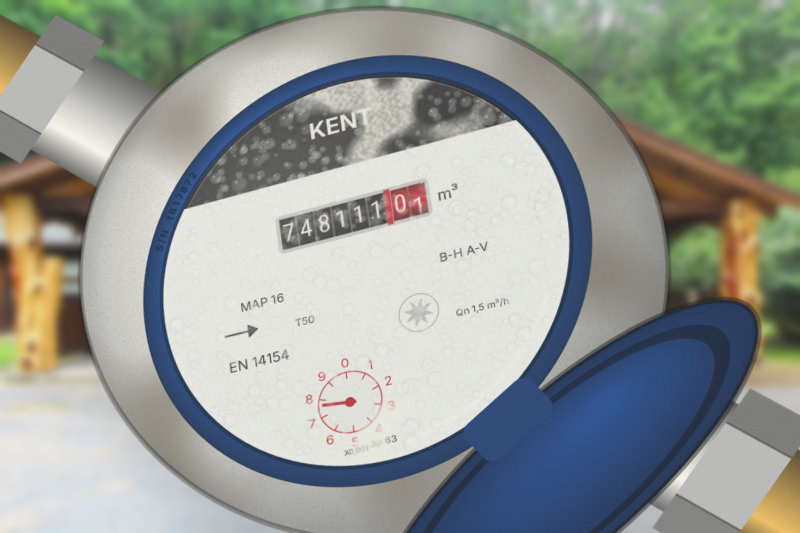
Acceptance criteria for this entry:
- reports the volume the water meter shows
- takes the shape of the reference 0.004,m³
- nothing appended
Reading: 748111.007,m³
